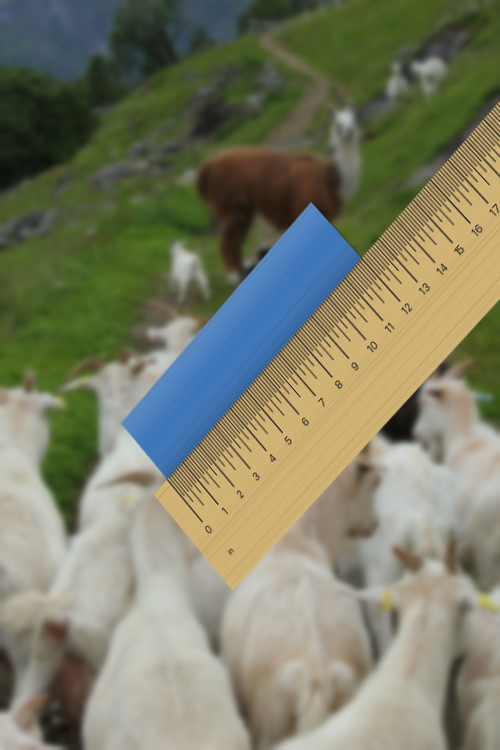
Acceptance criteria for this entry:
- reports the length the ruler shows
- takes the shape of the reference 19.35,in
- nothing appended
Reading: 12,in
